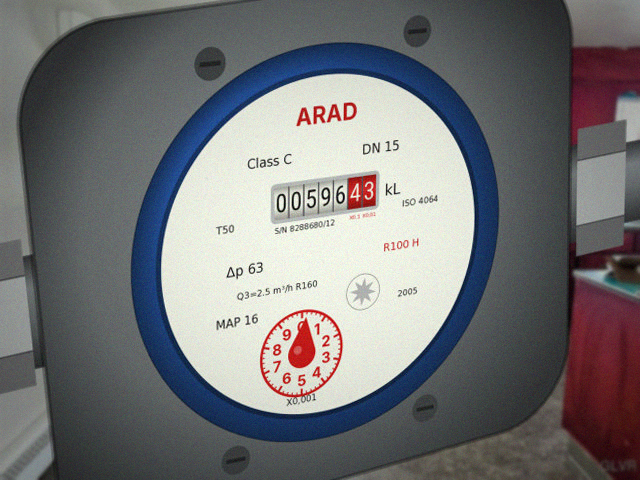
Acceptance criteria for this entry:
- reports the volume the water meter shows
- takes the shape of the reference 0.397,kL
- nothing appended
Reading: 596.430,kL
